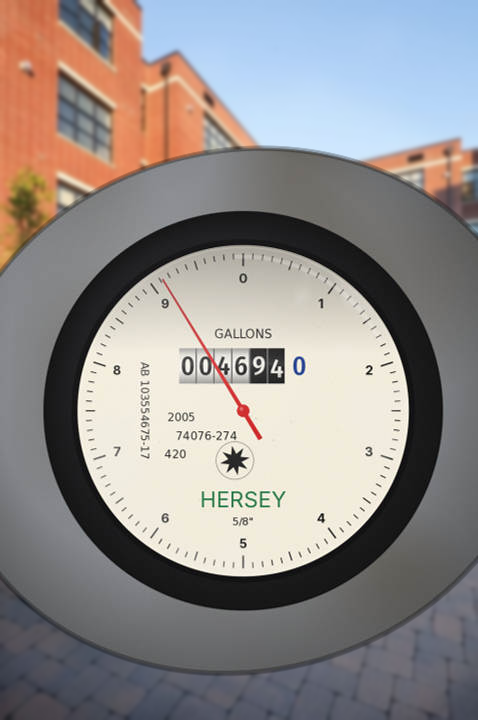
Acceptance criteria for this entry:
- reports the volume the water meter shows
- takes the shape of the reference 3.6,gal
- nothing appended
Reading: 46939.1,gal
